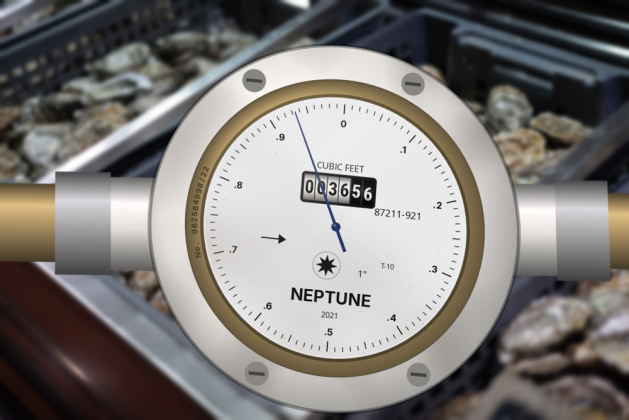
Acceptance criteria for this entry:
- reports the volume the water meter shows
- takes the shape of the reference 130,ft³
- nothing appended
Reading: 3655.93,ft³
